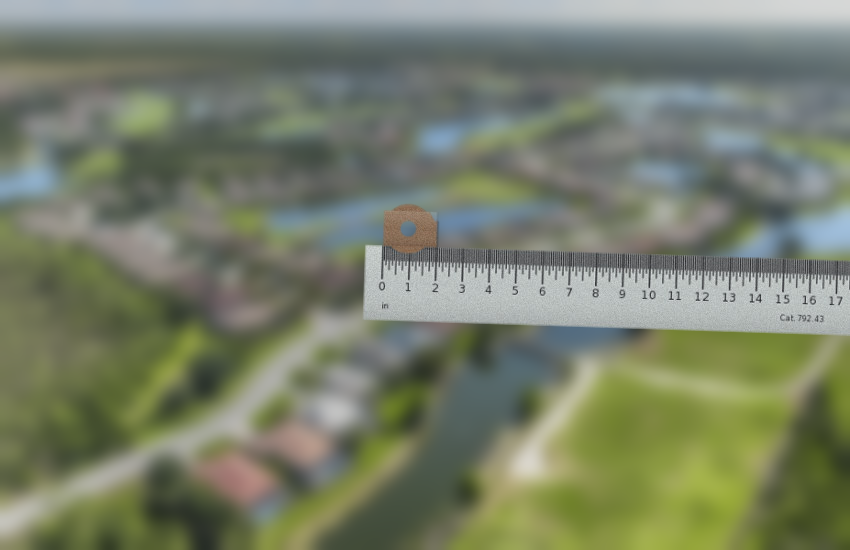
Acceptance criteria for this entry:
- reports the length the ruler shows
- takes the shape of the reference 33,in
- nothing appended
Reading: 2,in
